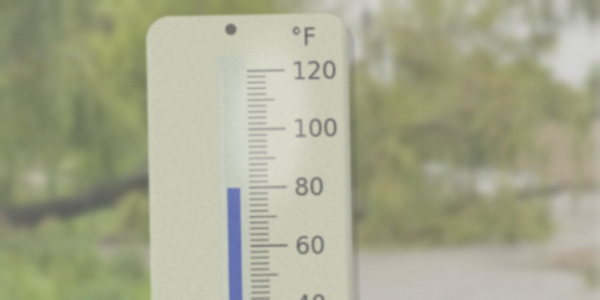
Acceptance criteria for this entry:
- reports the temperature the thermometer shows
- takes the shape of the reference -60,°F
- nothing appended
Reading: 80,°F
